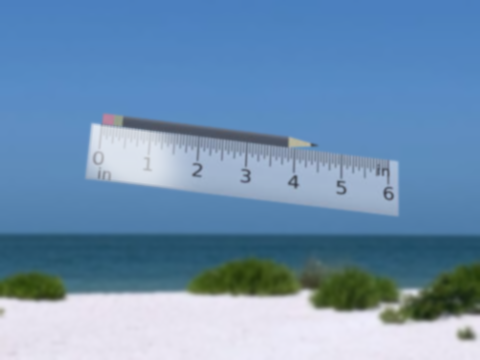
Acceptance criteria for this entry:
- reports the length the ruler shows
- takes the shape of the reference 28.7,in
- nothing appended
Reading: 4.5,in
